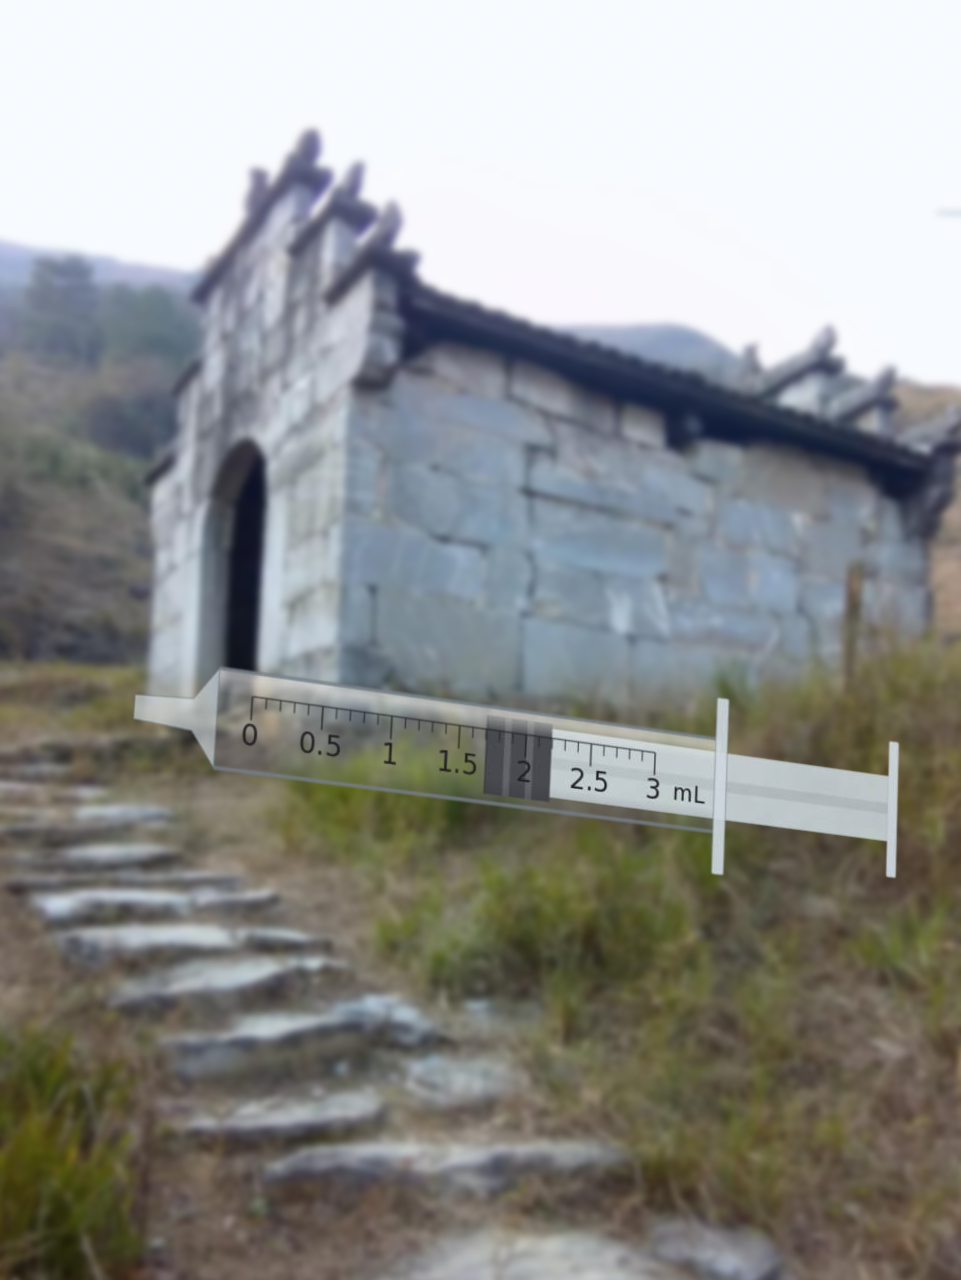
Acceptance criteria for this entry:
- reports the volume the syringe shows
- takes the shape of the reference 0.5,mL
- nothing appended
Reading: 1.7,mL
